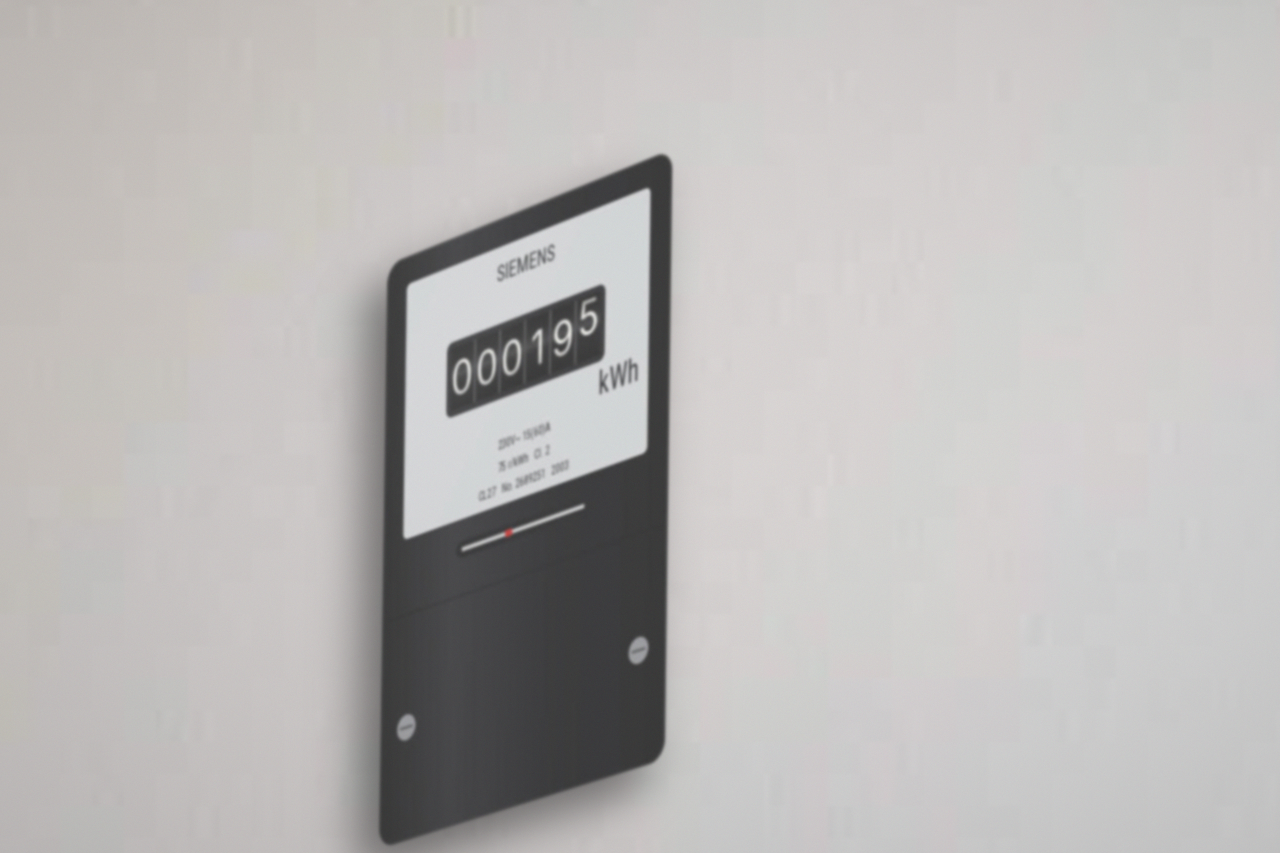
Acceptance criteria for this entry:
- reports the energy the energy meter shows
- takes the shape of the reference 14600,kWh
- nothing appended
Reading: 195,kWh
